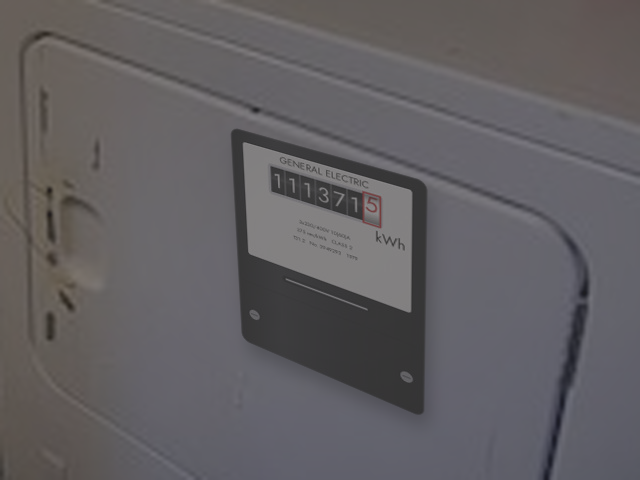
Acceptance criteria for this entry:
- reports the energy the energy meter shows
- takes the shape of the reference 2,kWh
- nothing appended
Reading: 111371.5,kWh
